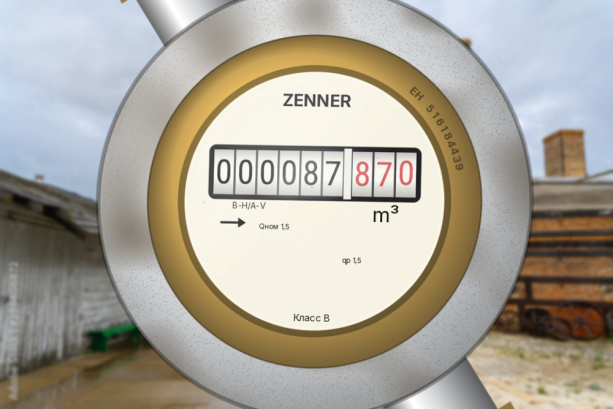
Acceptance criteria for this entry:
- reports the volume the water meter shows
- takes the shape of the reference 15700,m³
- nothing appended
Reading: 87.870,m³
